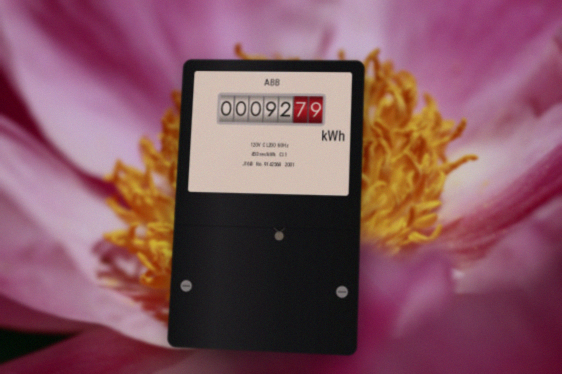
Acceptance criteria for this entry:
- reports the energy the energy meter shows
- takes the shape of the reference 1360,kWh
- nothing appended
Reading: 92.79,kWh
